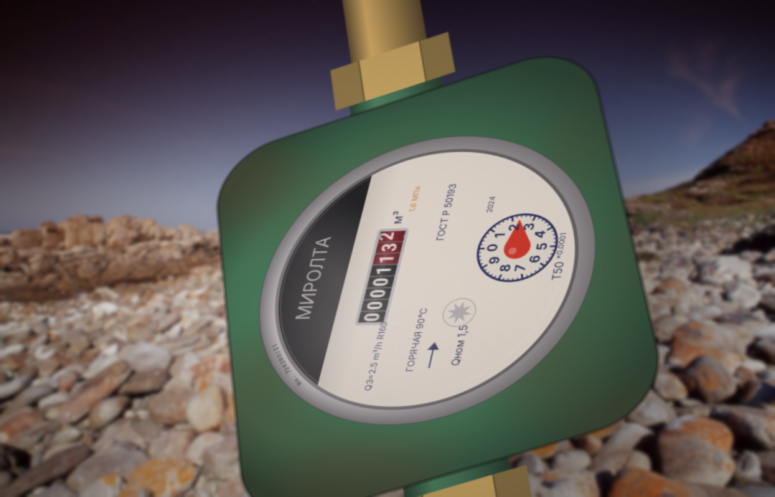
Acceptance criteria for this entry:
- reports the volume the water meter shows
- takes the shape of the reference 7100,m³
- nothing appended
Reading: 1.1322,m³
